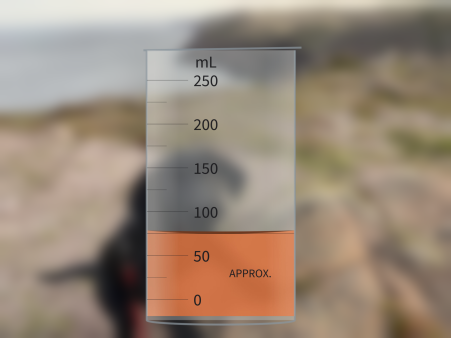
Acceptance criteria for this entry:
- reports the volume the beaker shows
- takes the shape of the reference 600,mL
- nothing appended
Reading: 75,mL
